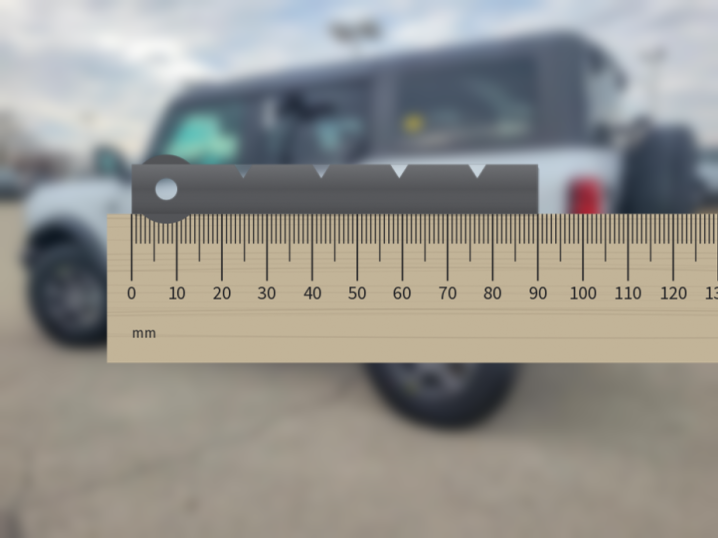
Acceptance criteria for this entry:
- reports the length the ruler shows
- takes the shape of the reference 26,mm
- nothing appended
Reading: 90,mm
